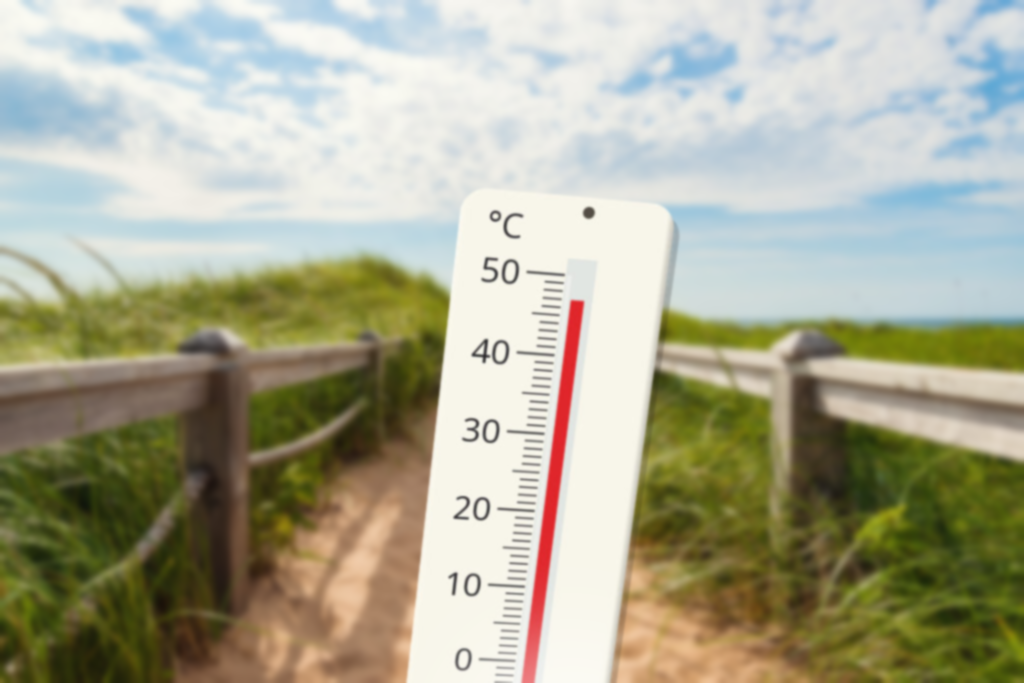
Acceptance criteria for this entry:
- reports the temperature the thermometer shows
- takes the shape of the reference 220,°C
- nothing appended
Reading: 47,°C
